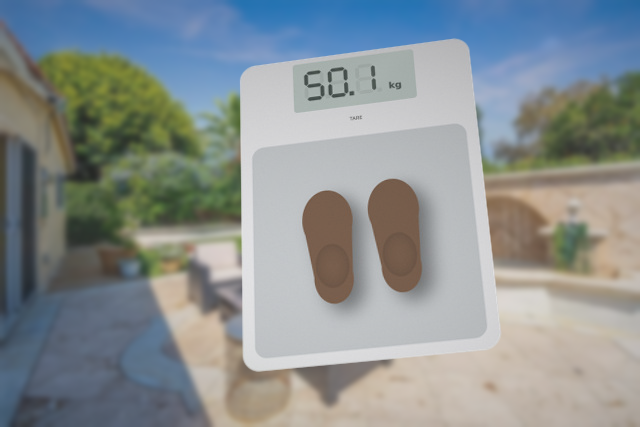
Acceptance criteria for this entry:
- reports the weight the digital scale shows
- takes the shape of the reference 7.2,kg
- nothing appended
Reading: 50.1,kg
